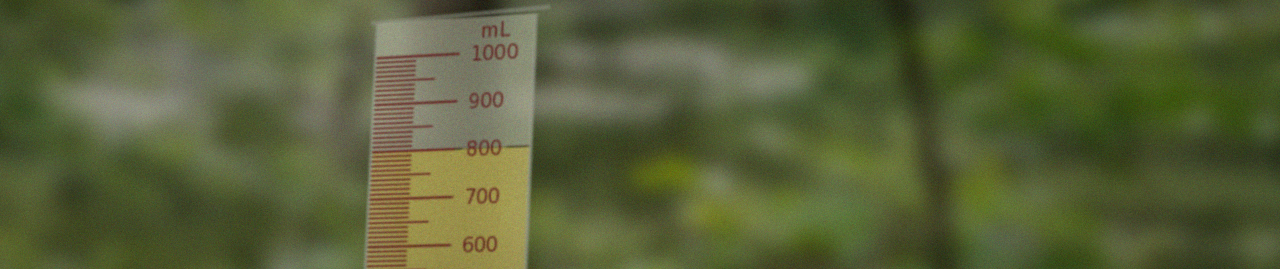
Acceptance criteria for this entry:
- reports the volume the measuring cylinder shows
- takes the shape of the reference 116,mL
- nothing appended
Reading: 800,mL
